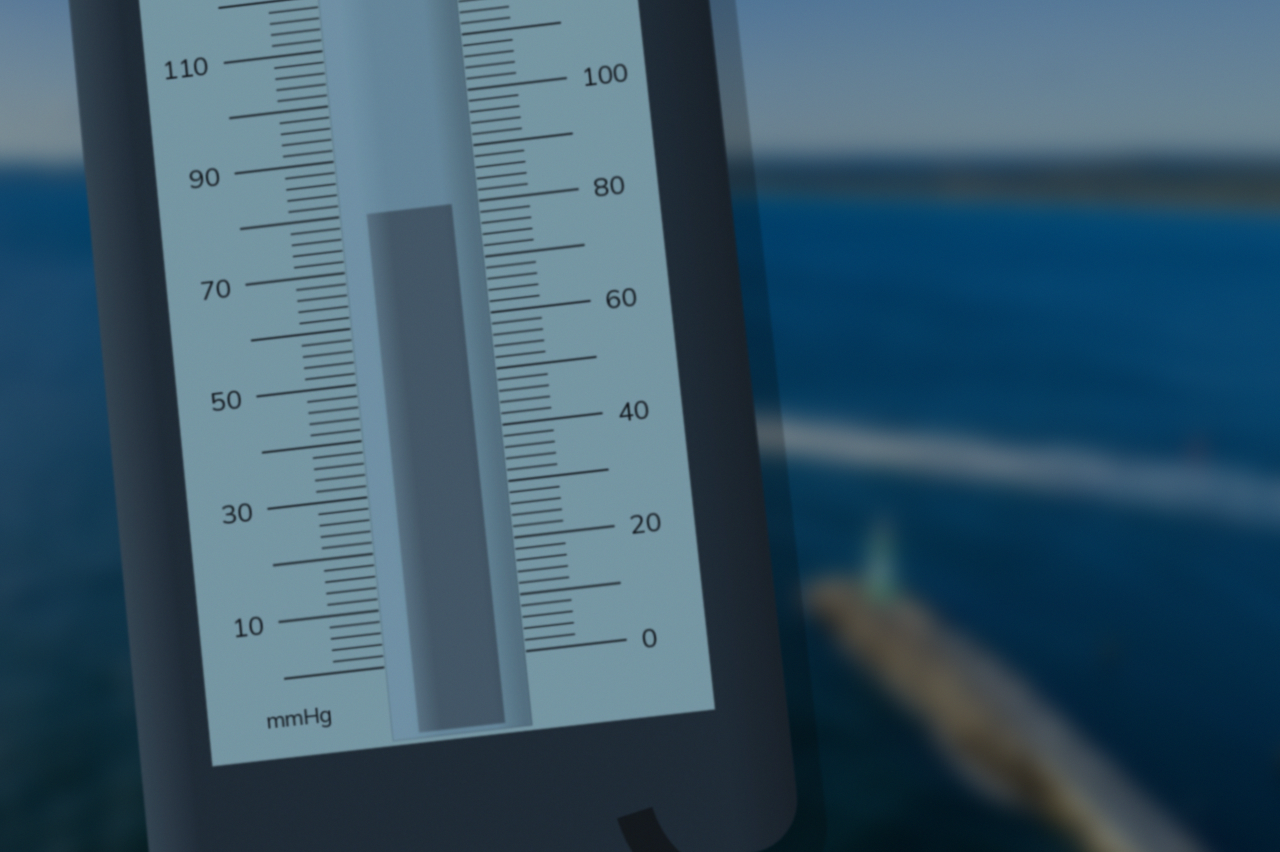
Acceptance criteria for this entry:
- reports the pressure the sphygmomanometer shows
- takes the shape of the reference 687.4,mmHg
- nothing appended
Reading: 80,mmHg
